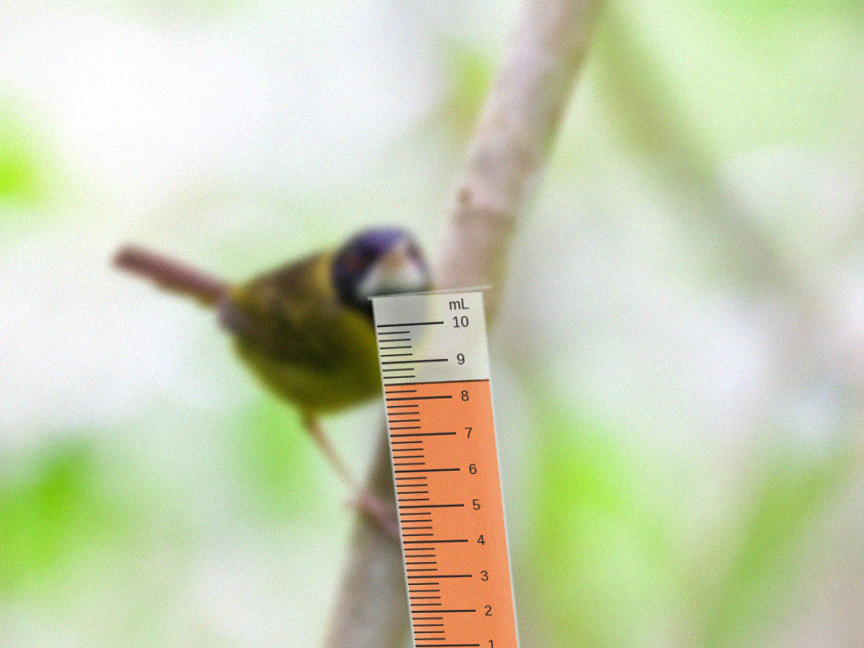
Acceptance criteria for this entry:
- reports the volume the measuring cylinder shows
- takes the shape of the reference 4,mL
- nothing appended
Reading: 8.4,mL
